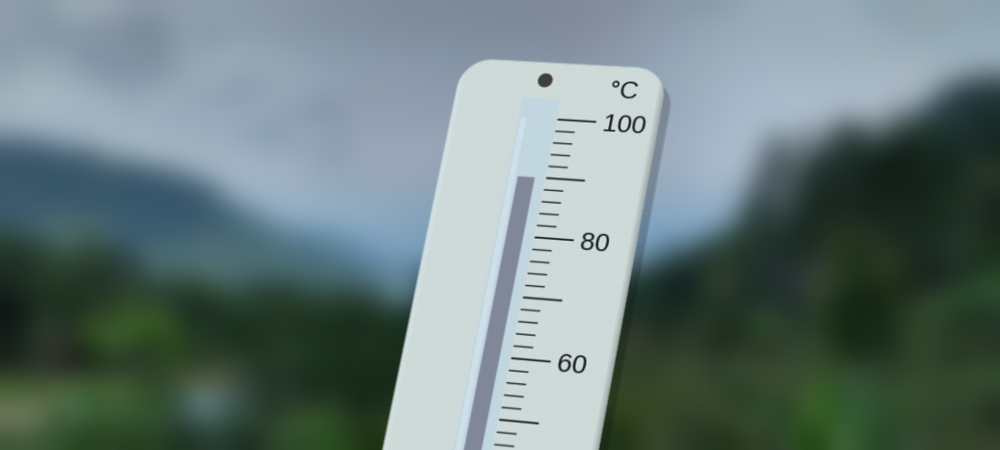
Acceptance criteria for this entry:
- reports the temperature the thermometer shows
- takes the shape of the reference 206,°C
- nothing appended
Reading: 90,°C
